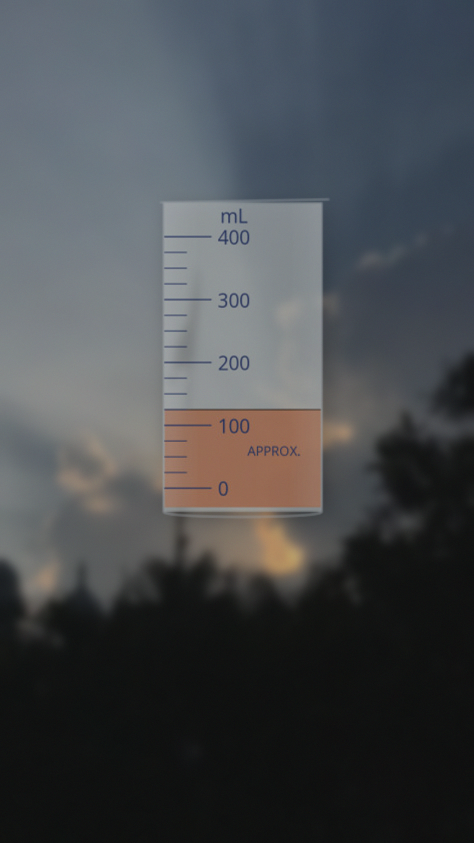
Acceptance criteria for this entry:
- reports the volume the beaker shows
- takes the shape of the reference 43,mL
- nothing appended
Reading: 125,mL
